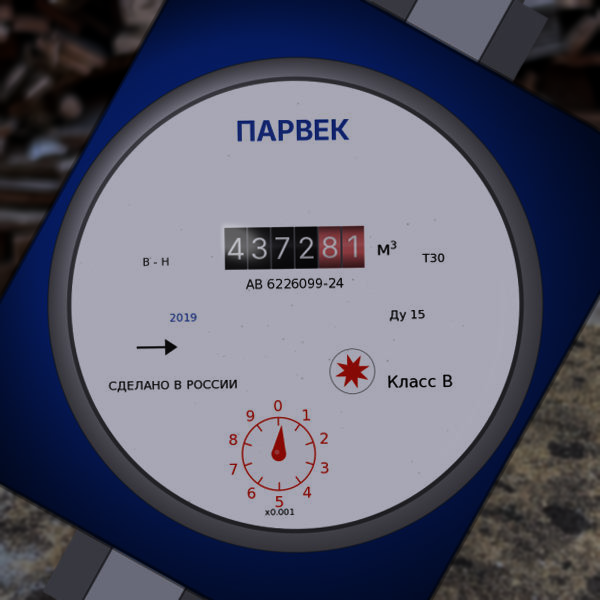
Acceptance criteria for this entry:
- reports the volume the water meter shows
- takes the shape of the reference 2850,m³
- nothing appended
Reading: 4372.810,m³
